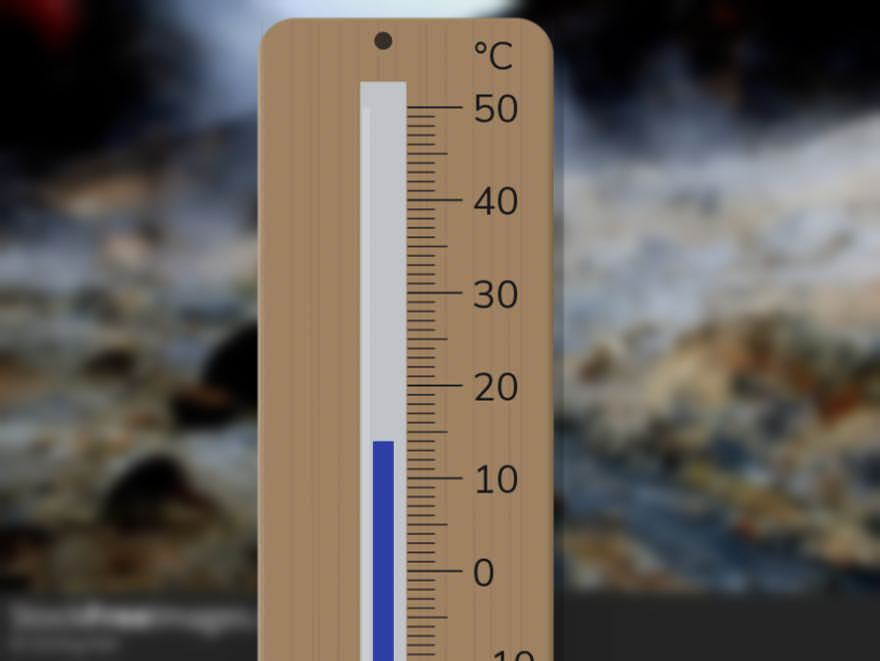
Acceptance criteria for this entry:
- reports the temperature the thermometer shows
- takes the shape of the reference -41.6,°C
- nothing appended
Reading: 14,°C
